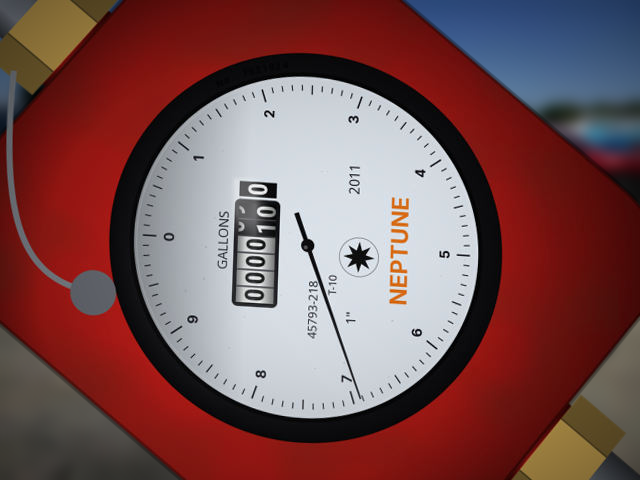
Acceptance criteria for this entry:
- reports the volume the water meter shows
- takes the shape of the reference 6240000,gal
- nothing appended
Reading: 96.9,gal
